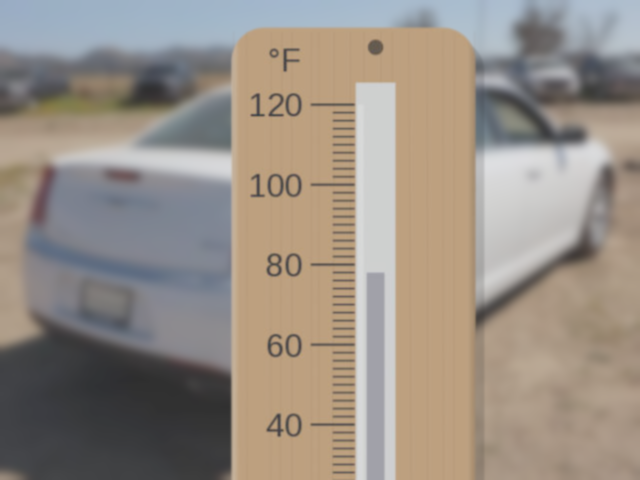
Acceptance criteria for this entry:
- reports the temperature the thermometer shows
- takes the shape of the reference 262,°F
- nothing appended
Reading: 78,°F
